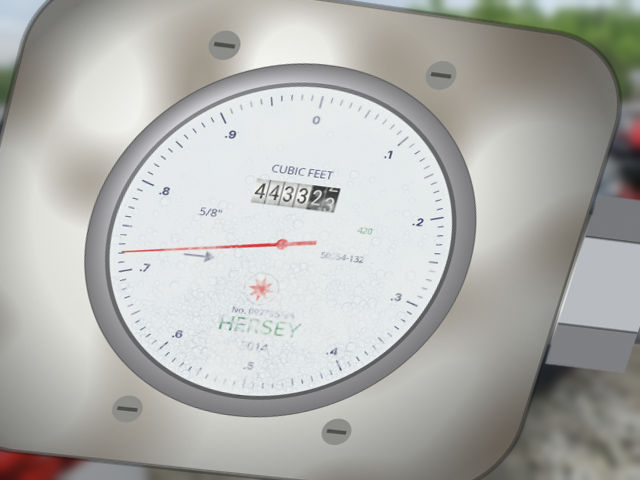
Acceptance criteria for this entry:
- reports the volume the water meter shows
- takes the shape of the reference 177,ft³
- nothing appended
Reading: 443322.72,ft³
